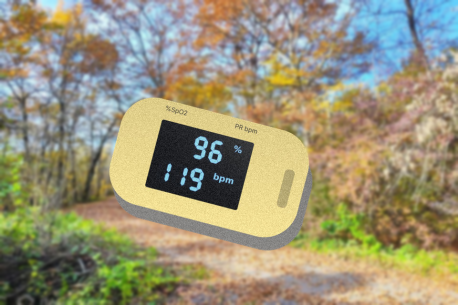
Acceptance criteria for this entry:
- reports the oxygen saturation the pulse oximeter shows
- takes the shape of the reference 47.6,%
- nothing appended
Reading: 96,%
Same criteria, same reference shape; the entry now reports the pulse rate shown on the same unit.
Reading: 119,bpm
